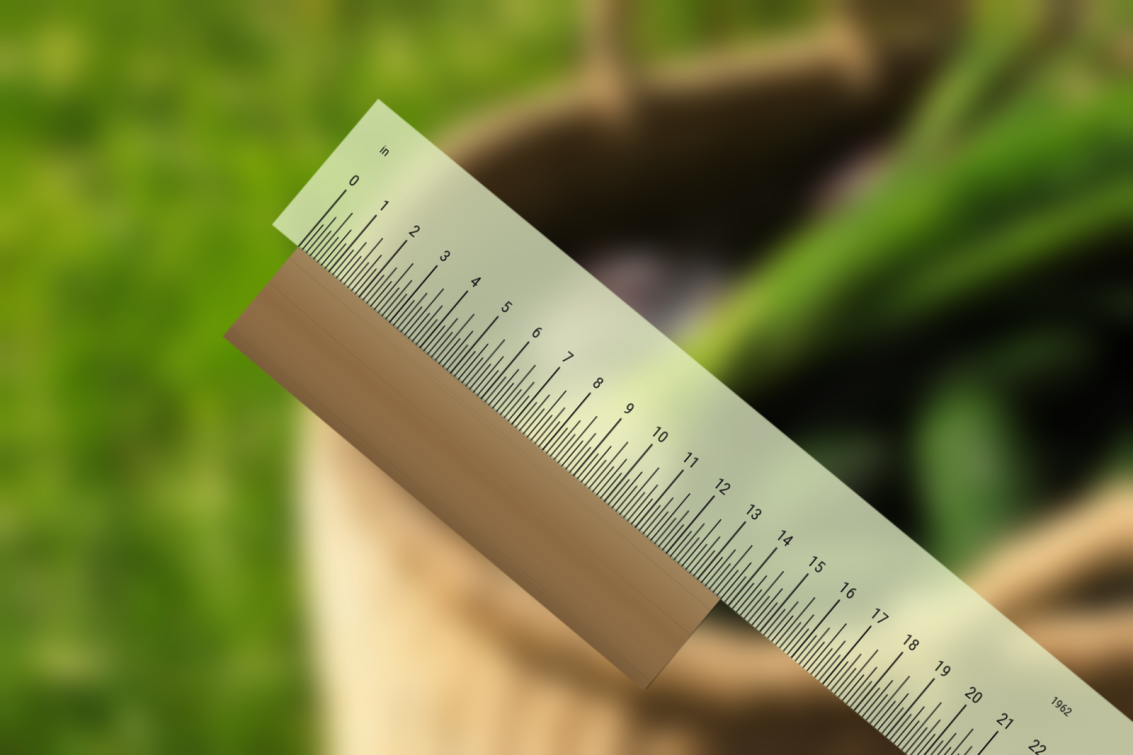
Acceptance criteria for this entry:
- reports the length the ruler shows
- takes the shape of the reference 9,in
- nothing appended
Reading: 13.75,in
